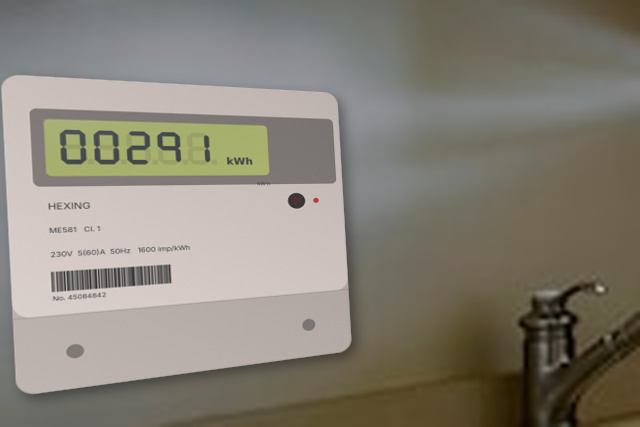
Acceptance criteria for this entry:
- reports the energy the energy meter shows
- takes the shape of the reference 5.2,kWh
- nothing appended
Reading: 291,kWh
